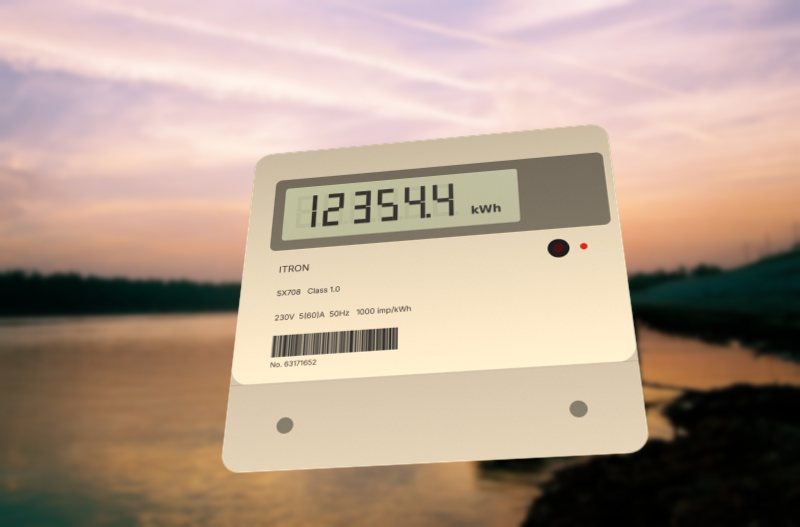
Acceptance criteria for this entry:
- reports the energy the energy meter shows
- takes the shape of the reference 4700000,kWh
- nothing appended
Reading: 12354.4,kWh
